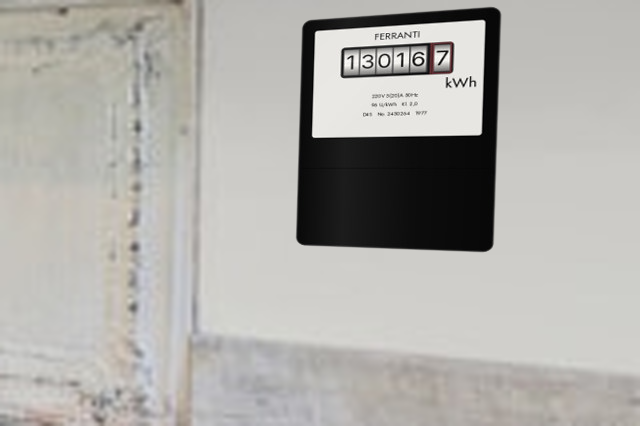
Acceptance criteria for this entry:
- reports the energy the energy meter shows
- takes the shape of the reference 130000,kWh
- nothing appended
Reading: 13016.7,kWh
